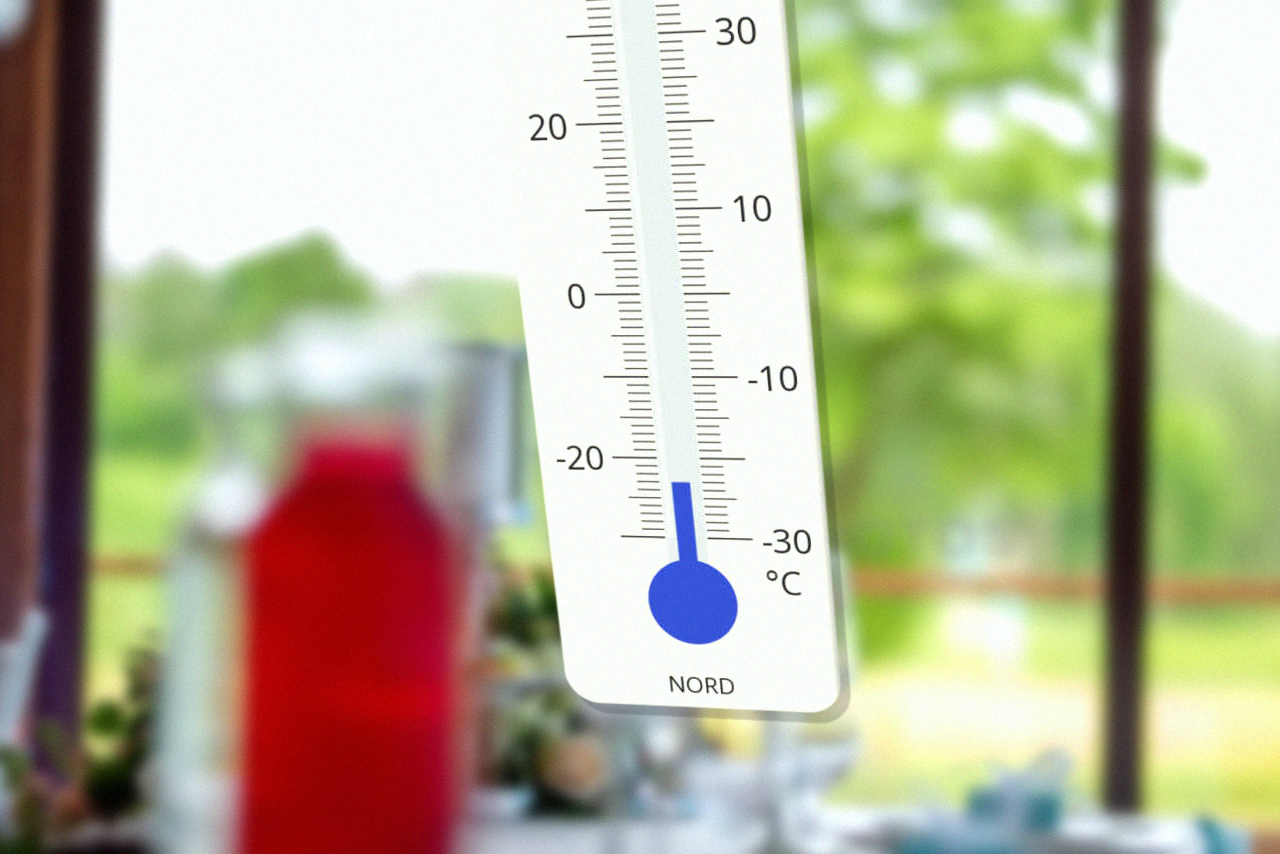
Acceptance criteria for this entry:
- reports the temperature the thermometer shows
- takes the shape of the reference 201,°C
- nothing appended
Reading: -23,°C
